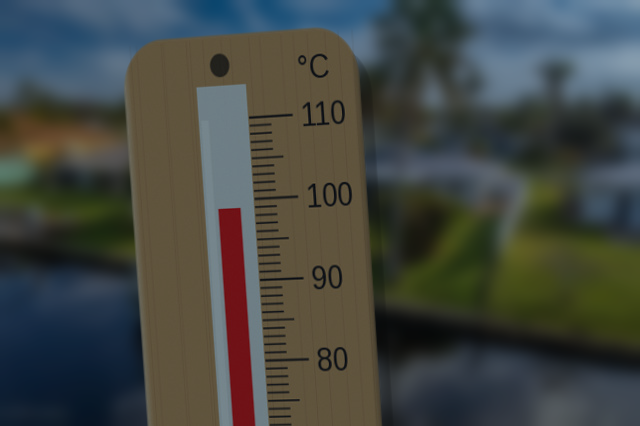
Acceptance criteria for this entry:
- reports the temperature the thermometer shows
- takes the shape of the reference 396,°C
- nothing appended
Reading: 99,°C
